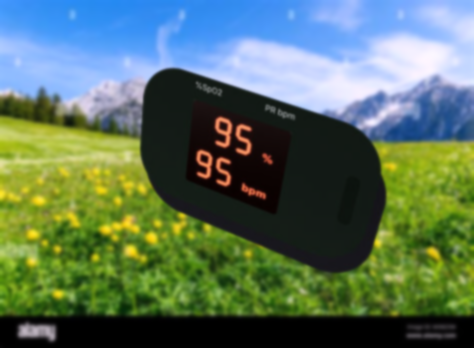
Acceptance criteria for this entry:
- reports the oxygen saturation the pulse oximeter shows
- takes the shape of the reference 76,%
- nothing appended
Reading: 95,%
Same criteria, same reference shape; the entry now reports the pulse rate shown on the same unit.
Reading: 95,bpm
